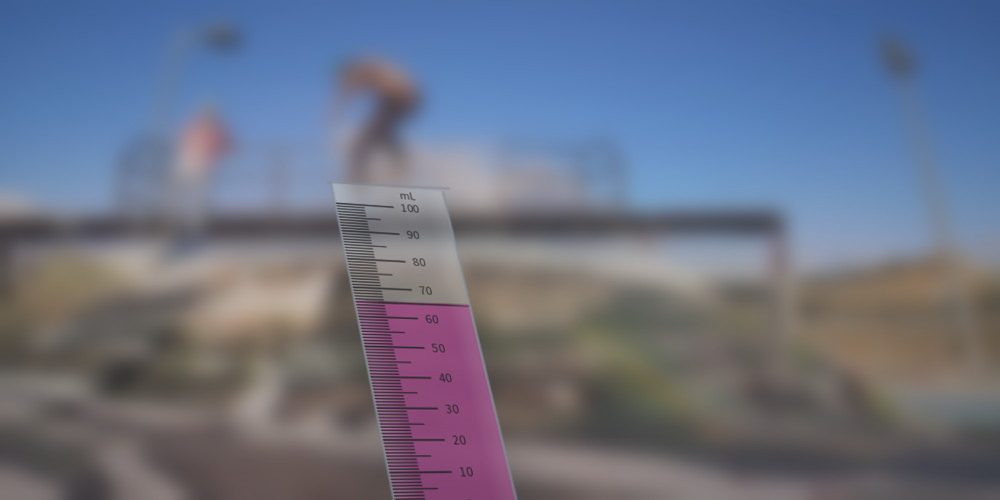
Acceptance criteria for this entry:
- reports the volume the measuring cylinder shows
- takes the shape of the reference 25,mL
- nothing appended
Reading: 65,mL
